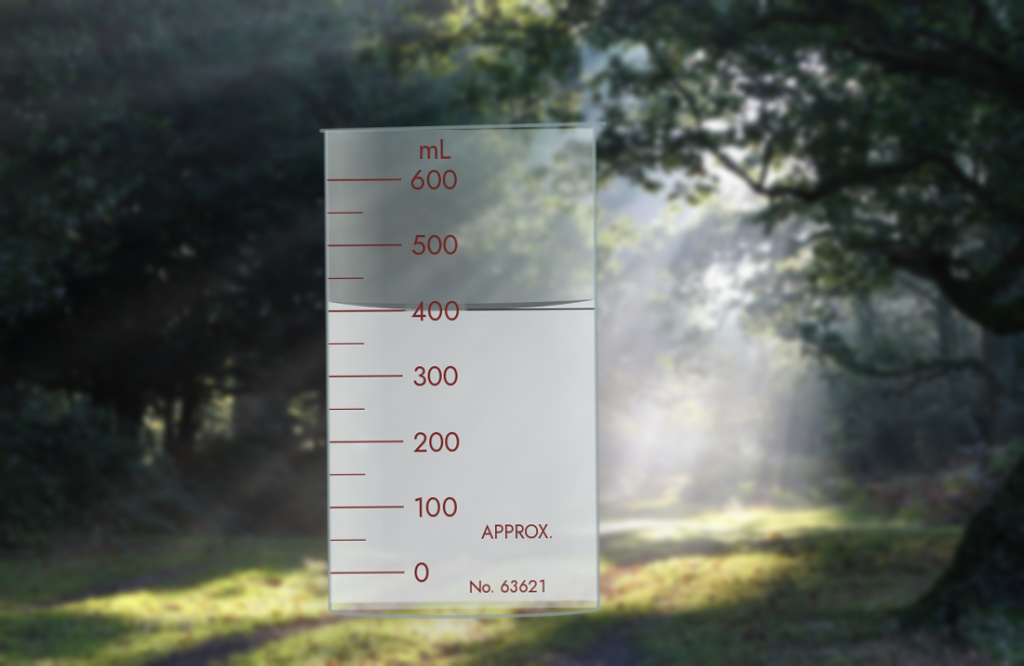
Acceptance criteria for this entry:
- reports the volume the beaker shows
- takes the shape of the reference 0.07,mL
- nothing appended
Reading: 400,mL
